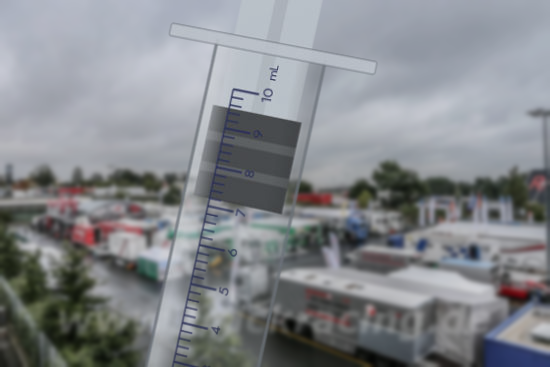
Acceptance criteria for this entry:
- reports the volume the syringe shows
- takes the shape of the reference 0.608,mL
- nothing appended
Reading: 7.2,mL
